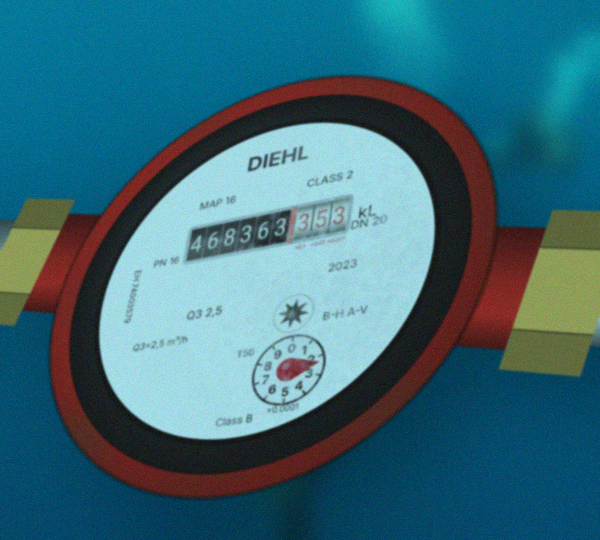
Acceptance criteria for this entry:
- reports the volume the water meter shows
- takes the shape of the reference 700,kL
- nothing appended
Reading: 468363.3532,kL
